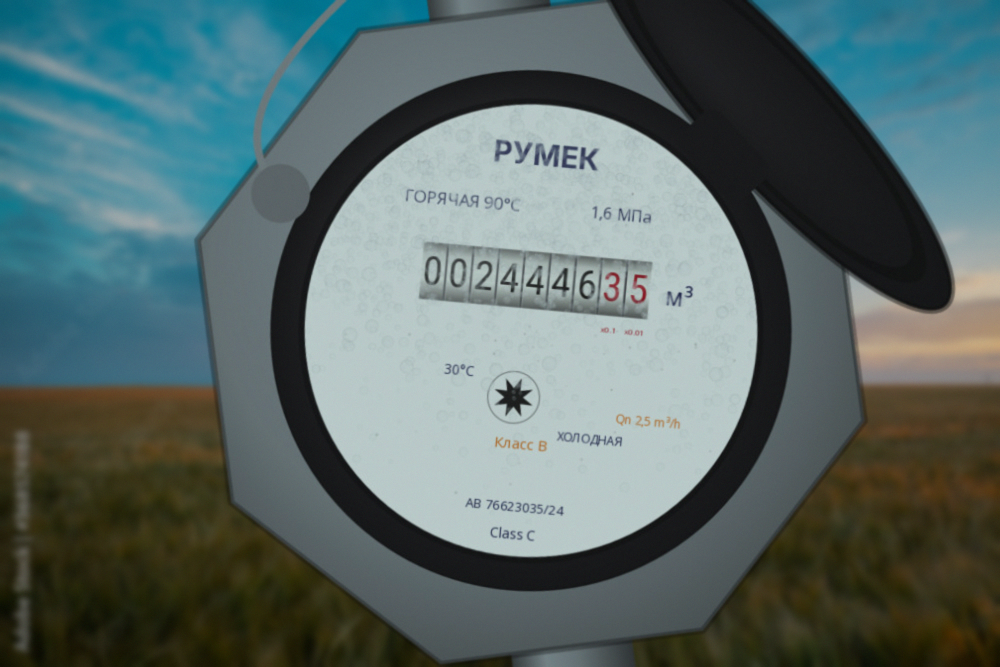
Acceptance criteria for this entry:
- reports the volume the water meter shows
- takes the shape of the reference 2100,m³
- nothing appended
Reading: 24446.35,m³
